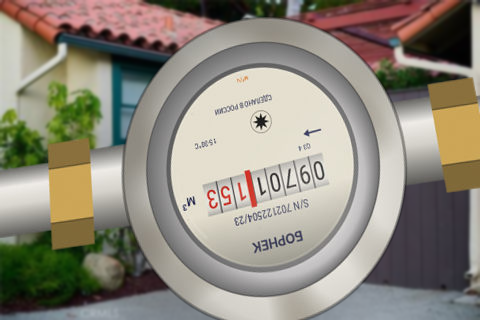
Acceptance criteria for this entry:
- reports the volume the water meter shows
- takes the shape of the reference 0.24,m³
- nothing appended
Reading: 9701.153,m³
